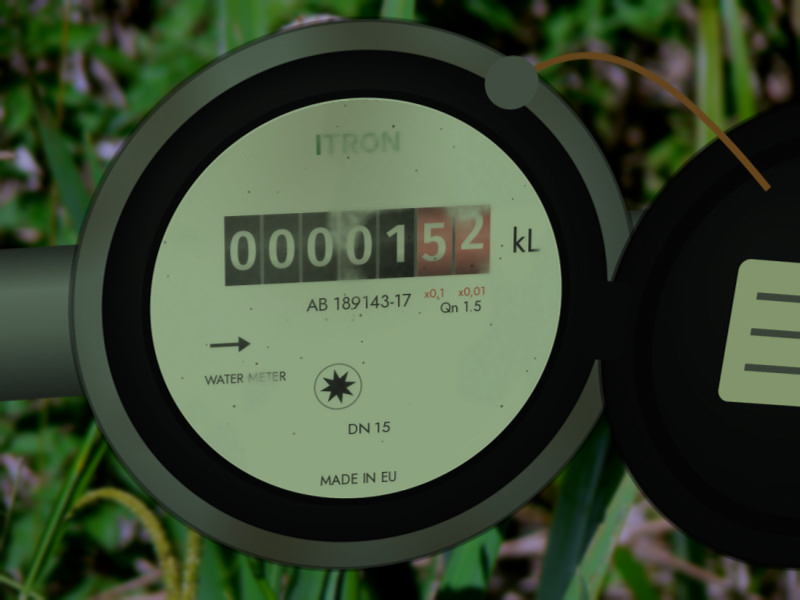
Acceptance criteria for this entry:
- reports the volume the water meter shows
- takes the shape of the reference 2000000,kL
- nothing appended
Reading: 1.52,kL
